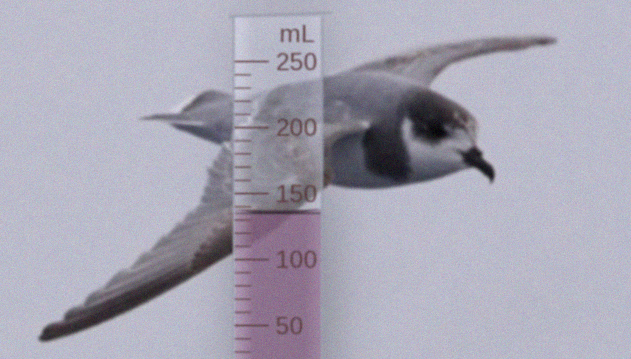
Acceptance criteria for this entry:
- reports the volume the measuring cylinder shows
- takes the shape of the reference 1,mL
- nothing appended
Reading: 135,mL
